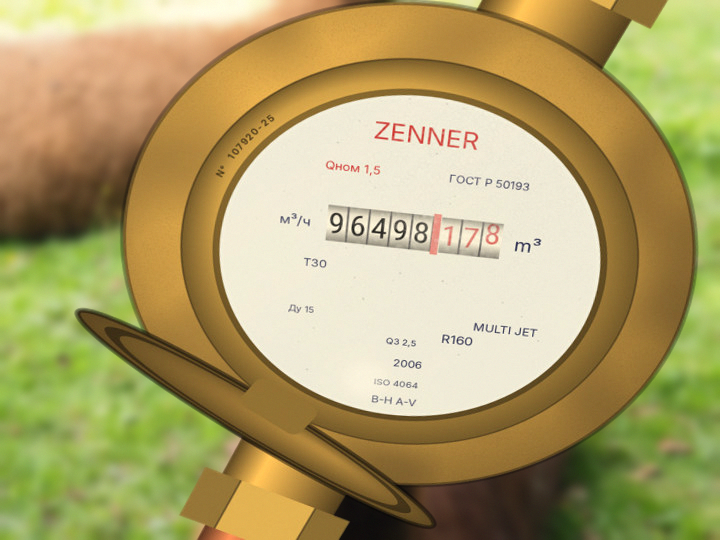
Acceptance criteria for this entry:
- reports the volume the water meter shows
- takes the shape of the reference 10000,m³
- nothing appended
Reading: 96498.178,m³
